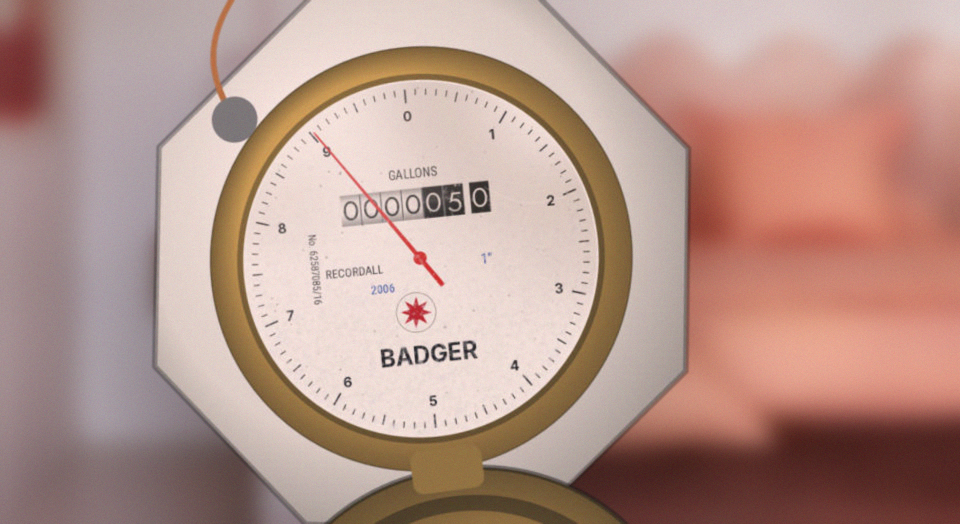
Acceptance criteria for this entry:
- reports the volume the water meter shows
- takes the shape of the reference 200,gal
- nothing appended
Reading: 49.0,gal
